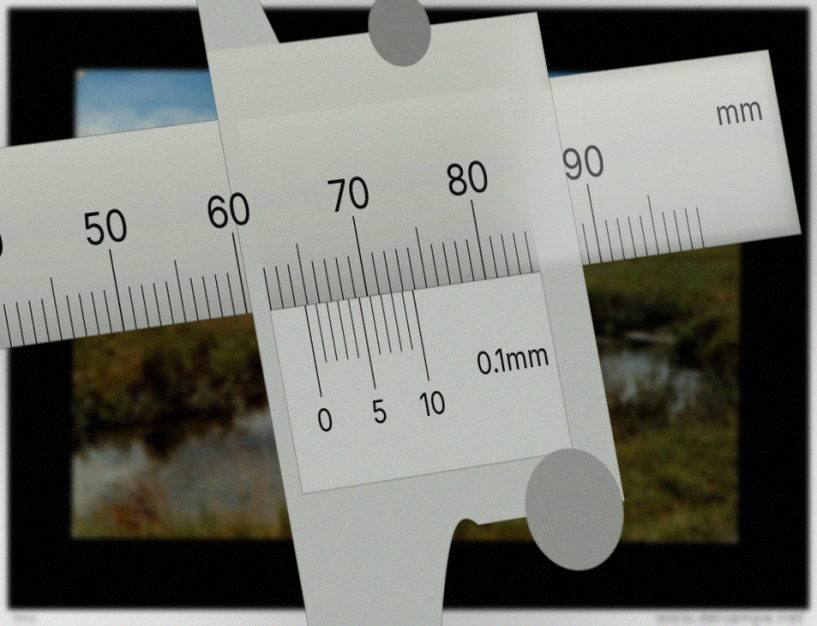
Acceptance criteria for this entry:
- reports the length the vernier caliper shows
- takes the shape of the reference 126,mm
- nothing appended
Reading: 64.8,mm
